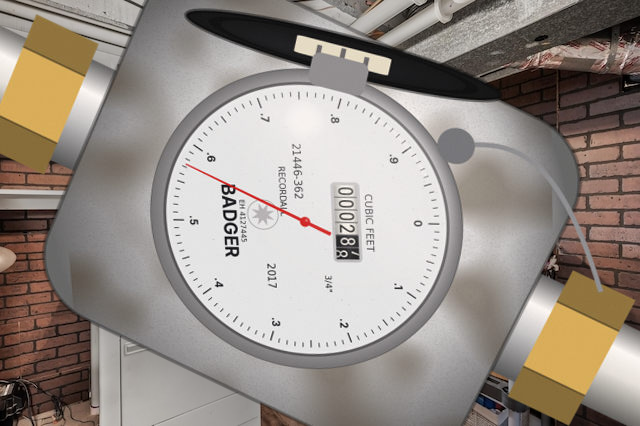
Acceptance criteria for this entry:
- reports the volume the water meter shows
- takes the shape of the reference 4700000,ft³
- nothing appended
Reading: 287.57,ft³
